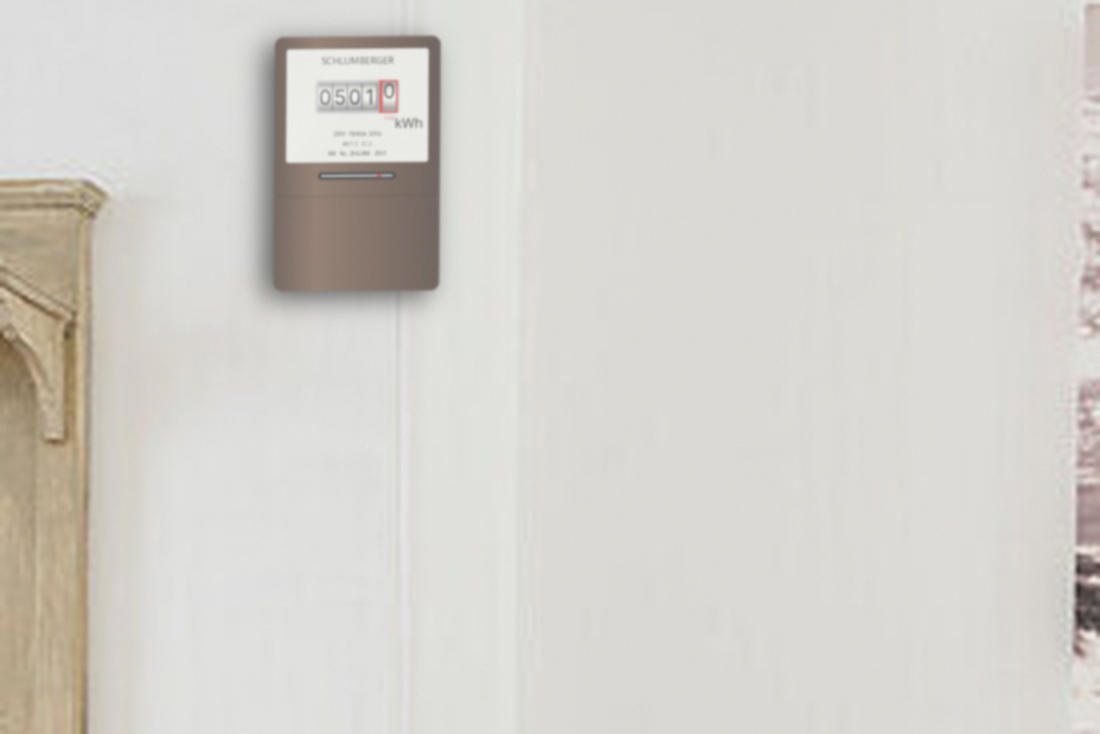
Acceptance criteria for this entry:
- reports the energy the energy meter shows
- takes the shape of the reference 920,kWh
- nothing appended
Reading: 501.0,kWh
